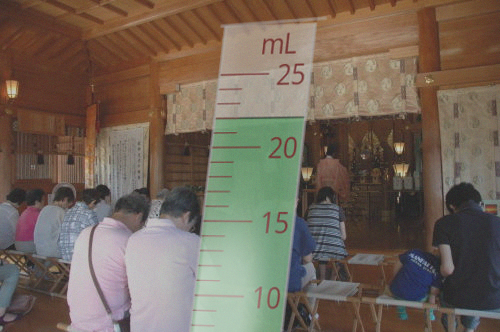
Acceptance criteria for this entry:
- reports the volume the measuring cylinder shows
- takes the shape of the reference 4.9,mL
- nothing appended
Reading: 22,mL
